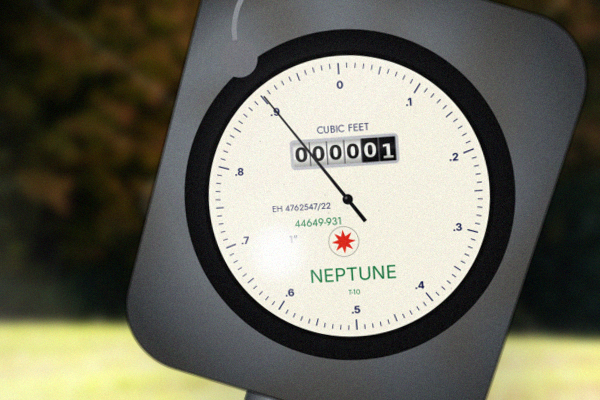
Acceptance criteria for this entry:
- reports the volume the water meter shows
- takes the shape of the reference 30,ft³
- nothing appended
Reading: 0.90,ft³
